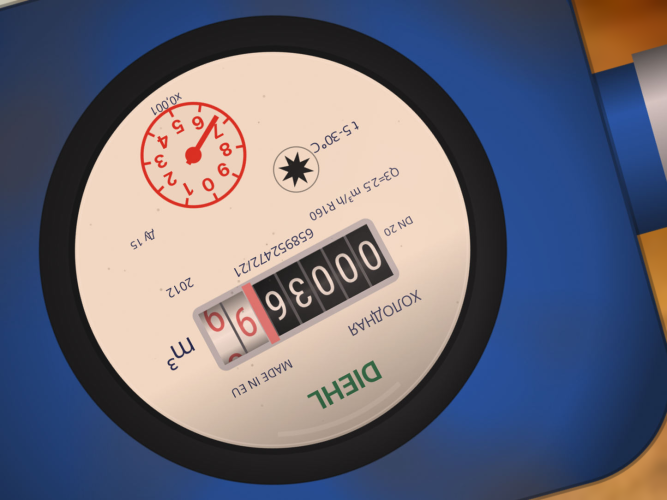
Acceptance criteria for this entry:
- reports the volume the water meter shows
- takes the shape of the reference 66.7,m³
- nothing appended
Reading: 36.986,m³
